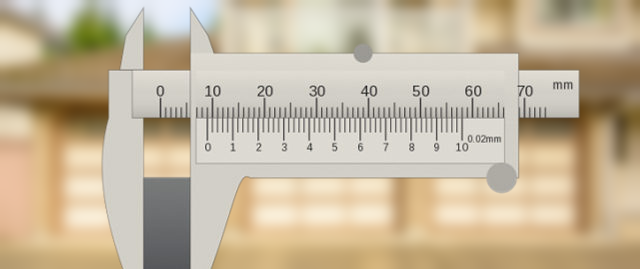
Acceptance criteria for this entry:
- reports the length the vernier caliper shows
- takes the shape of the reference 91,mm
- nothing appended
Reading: 9.0,mm
